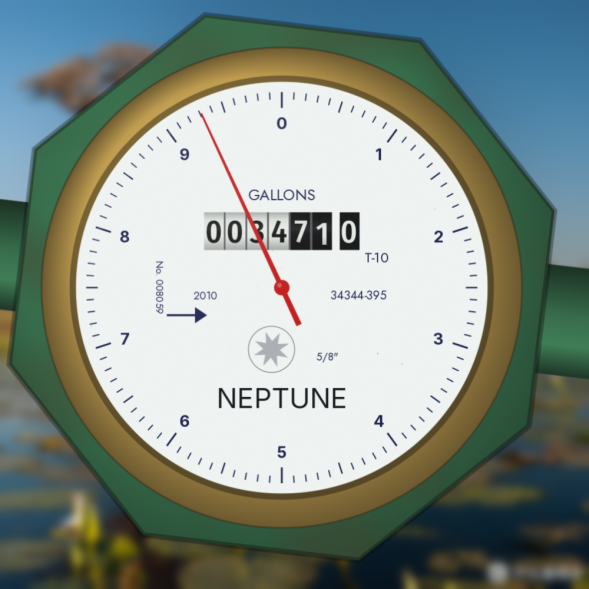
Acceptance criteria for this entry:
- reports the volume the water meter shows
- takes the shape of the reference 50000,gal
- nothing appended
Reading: 34709.3,gal
